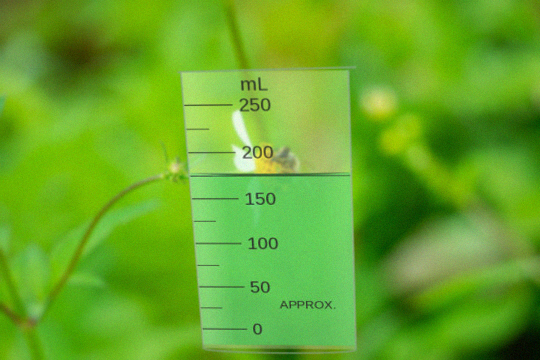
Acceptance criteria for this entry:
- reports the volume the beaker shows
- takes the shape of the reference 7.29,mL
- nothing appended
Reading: 175,mL
